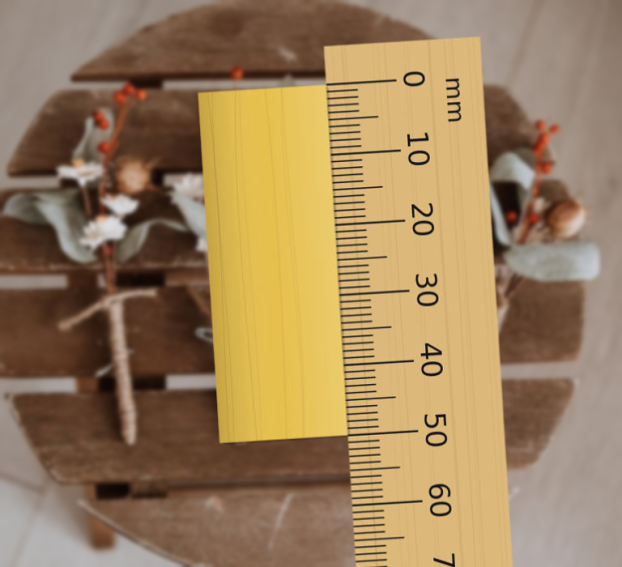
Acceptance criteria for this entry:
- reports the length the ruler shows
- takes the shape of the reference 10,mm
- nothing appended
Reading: 50,mm
